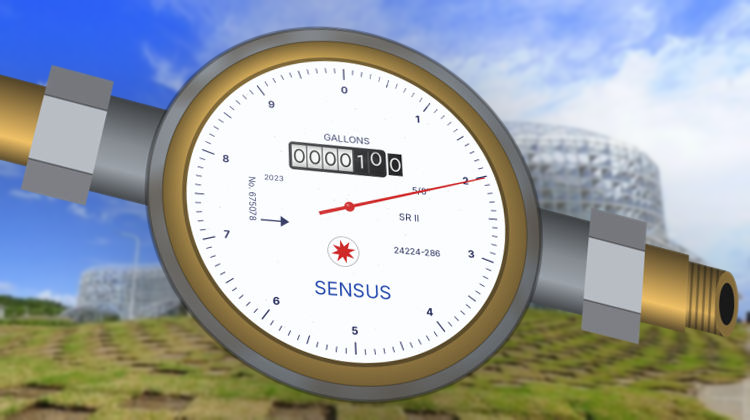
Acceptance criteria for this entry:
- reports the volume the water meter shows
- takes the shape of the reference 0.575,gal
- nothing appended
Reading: 102.0,gal
